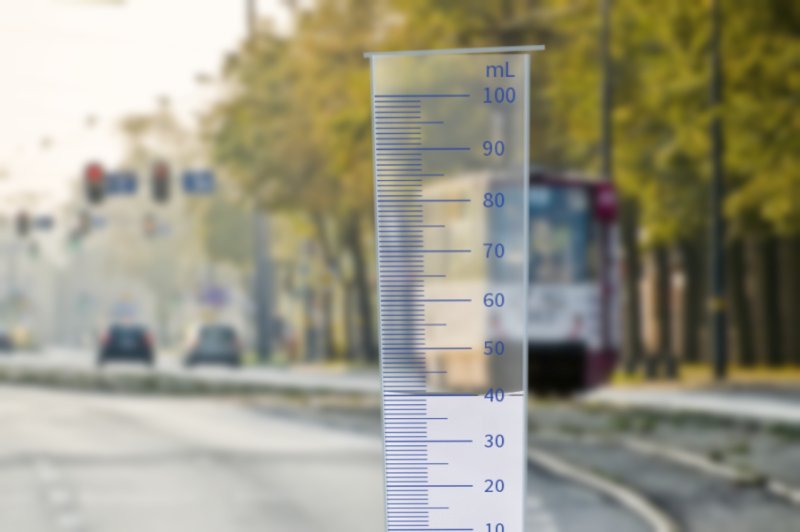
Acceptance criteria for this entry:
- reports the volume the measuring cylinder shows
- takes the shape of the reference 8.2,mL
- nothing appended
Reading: 40,mL
